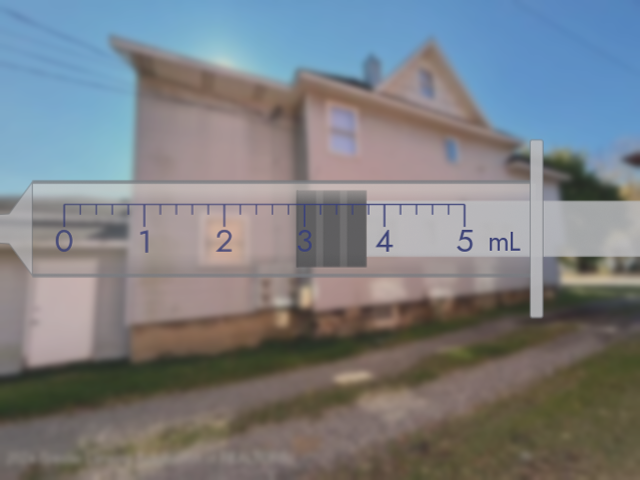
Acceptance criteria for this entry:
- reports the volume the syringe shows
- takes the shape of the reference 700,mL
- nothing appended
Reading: 2.9,mL
